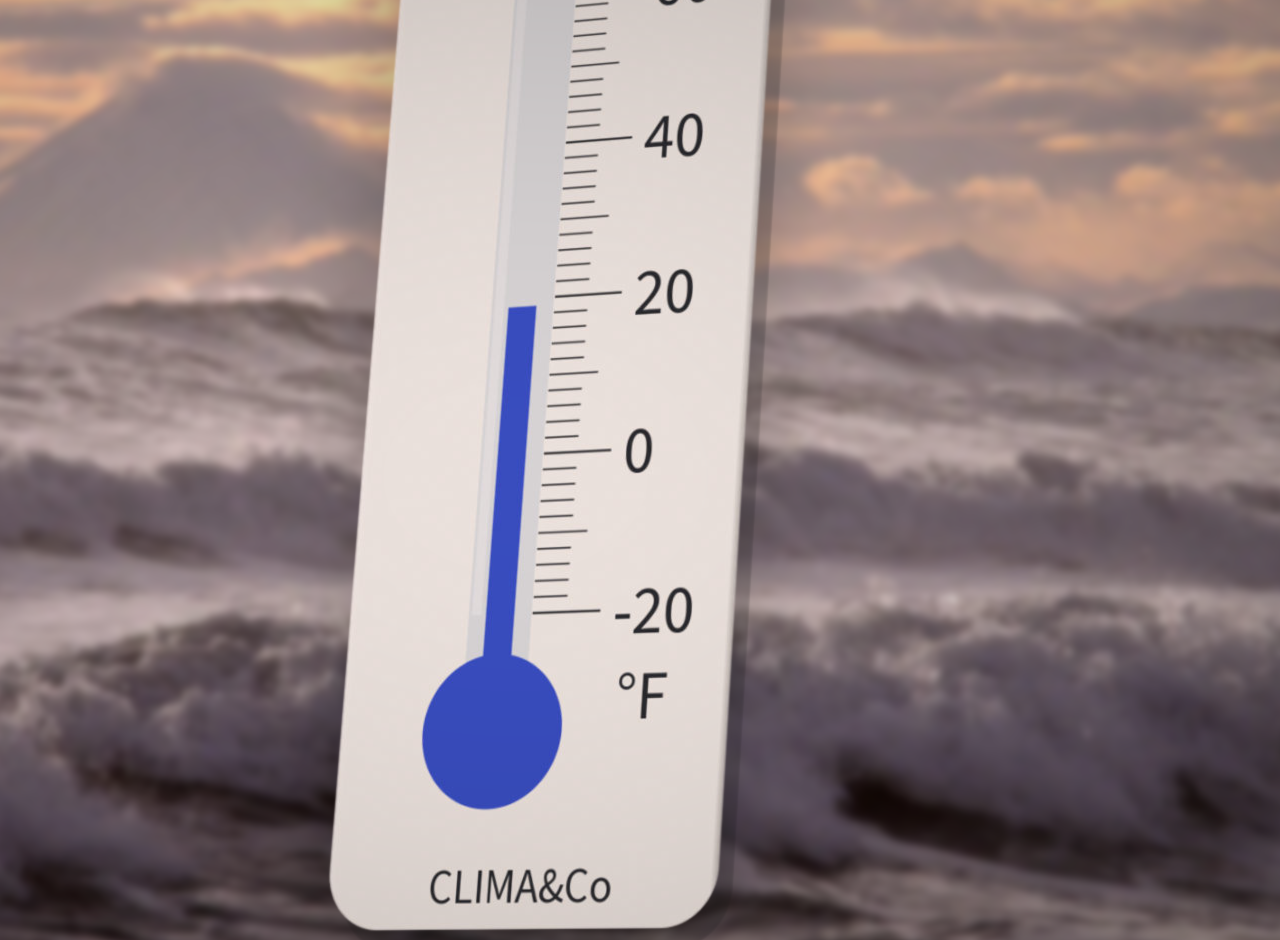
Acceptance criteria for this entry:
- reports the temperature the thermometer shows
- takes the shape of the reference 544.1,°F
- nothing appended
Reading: 19,°F
